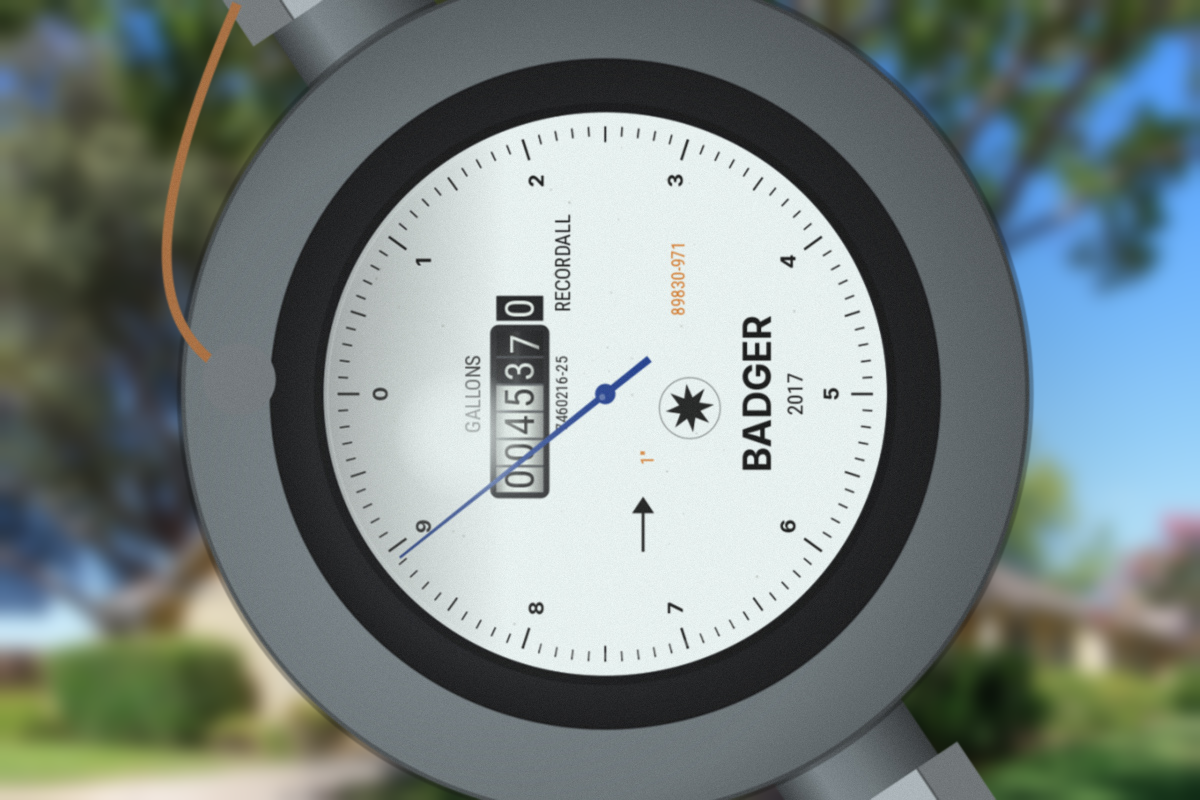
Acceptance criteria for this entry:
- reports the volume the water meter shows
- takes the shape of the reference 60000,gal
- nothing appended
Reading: 45368.9,gal
